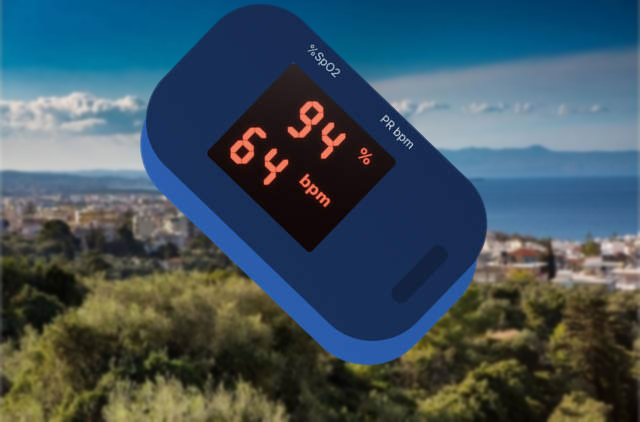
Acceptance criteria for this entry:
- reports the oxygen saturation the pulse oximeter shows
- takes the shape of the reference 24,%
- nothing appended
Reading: 94,%
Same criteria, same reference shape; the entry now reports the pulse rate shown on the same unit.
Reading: 64,bpm
